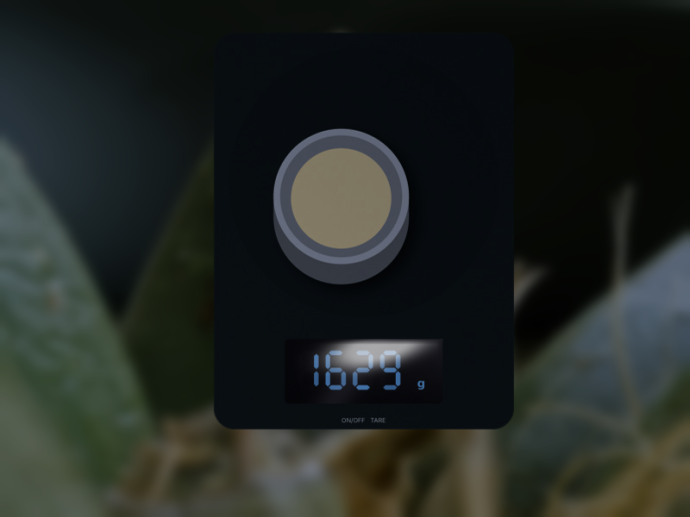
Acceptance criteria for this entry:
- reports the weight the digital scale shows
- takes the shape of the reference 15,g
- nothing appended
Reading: 1629,g
